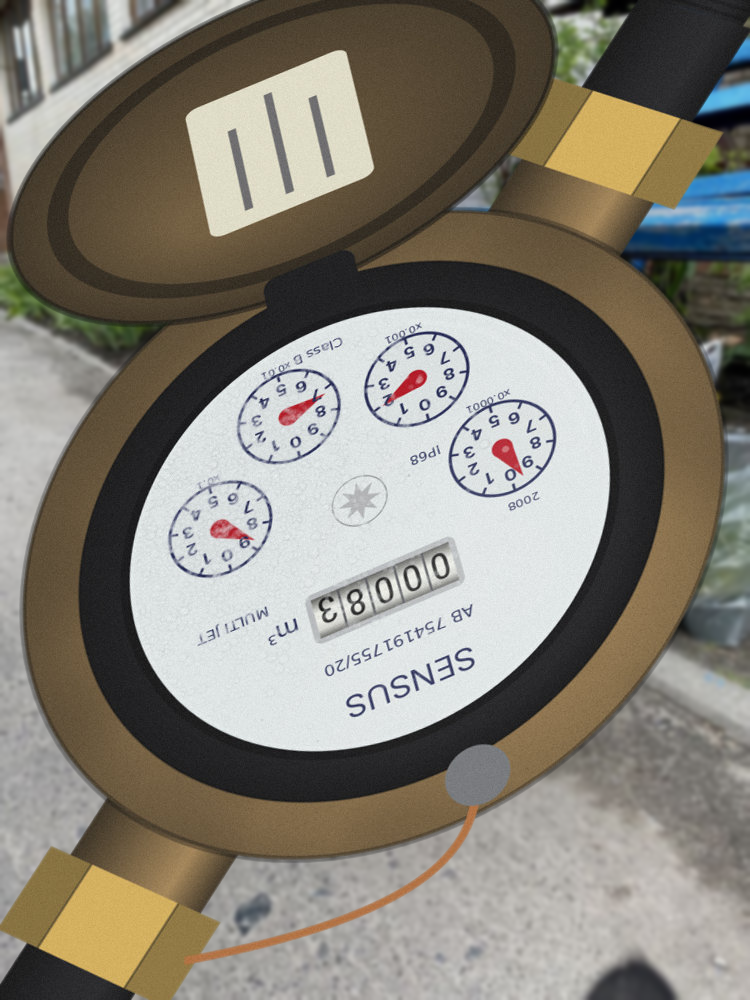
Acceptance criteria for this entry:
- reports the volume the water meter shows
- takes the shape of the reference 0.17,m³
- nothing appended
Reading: 82.8719,m³
